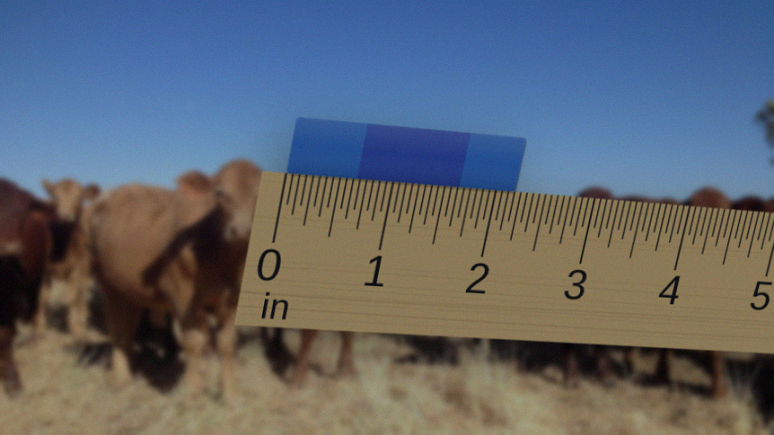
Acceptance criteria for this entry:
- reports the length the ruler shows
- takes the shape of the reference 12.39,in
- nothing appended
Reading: 2.1875,in
